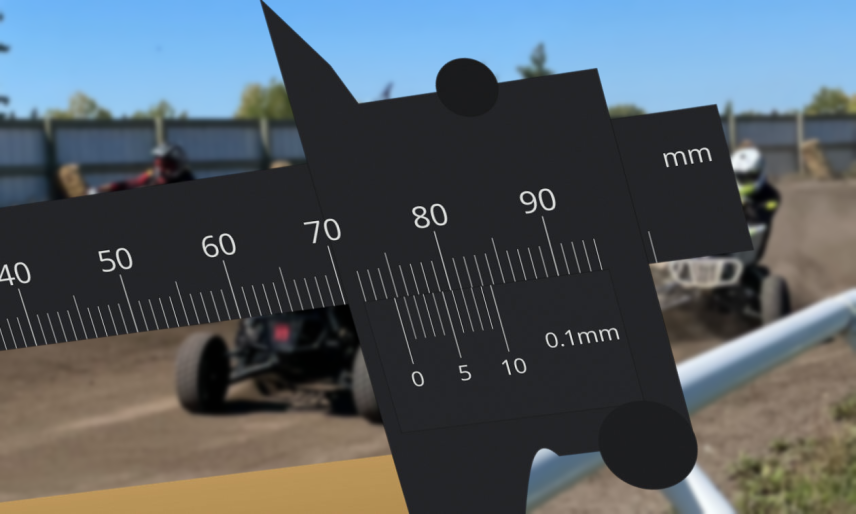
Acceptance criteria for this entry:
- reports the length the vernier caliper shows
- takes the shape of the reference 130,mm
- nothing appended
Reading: 74.7,mm
